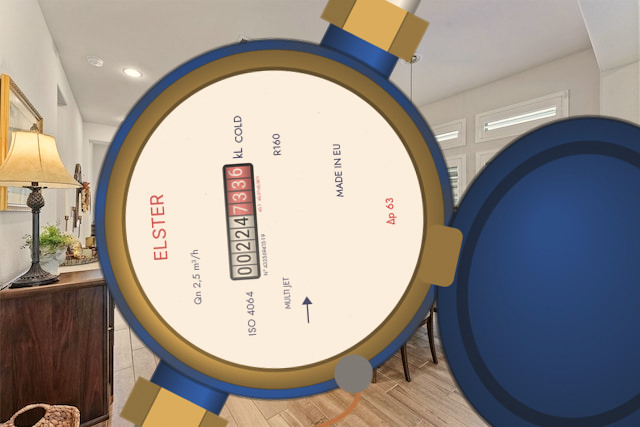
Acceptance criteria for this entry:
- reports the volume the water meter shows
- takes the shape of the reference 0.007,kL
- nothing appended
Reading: 224.7336,kL
